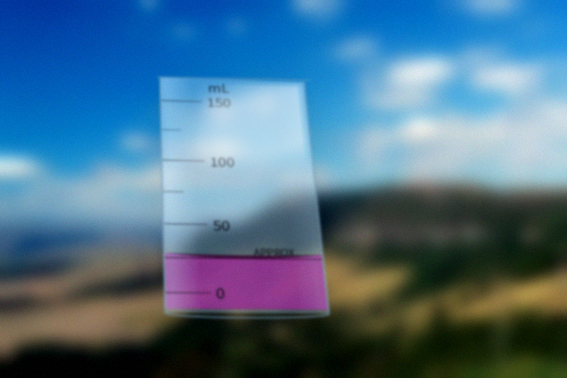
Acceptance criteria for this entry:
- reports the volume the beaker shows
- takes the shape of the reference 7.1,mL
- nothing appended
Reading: 25,mL
